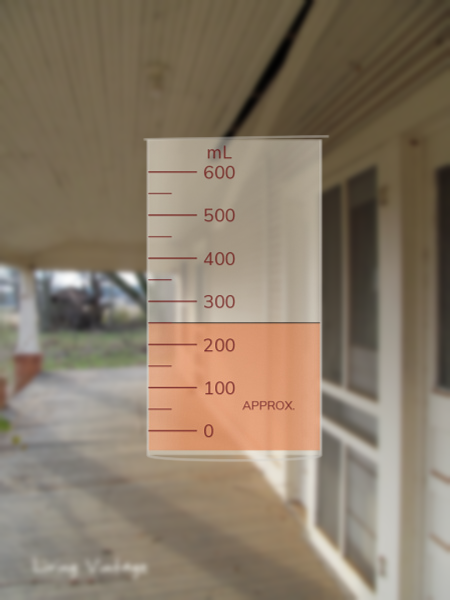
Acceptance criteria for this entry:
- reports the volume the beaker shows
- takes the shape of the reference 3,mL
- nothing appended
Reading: 250,mL
